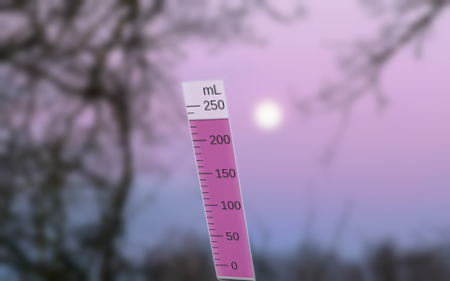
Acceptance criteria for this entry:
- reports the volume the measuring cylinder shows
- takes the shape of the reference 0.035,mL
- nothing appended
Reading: 230,mL
